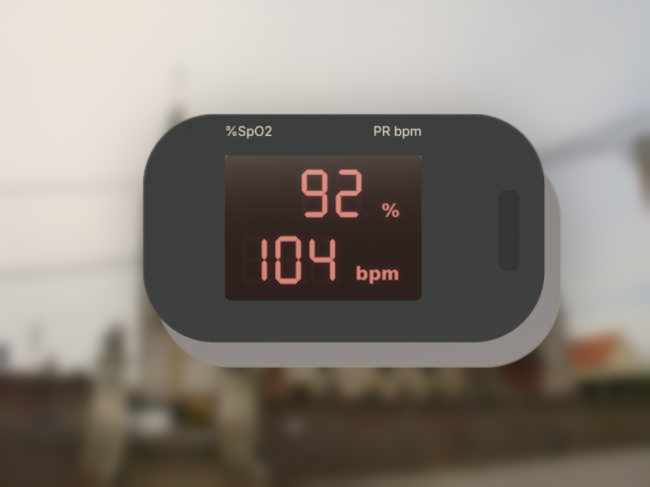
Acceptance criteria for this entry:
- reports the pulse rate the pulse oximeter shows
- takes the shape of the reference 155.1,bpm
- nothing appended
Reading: 104,bpm
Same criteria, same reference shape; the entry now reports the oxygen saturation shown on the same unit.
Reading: 92,%
